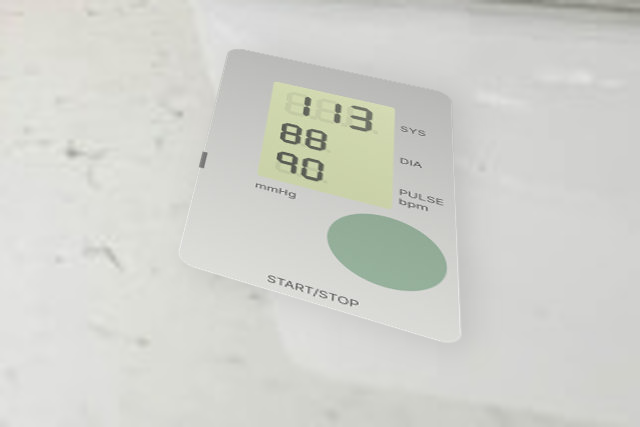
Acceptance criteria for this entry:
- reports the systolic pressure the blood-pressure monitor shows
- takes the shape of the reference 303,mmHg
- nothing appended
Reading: 113,mmHg
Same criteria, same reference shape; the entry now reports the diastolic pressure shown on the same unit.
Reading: 88,mmHg
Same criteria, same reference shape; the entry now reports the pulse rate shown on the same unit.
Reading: 90,bpm
